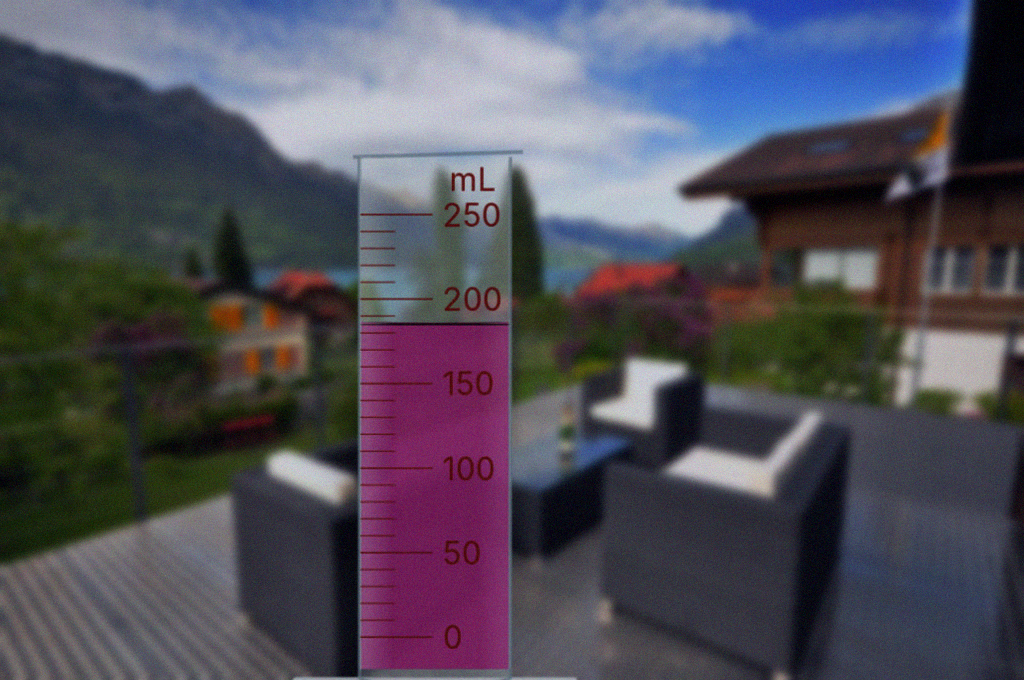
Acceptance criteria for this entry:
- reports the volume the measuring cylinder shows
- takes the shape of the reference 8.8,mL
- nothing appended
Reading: 185,mL
